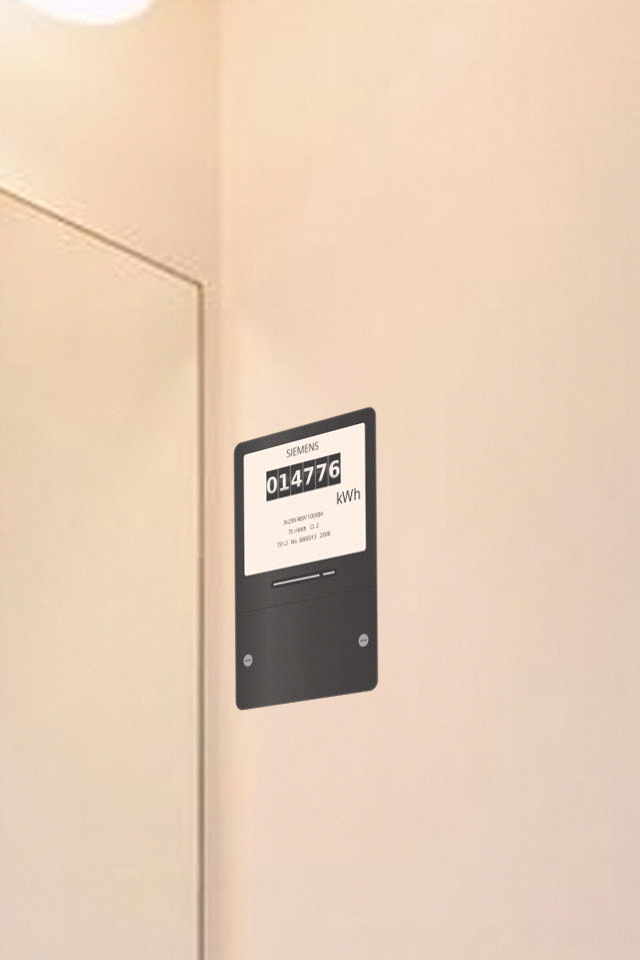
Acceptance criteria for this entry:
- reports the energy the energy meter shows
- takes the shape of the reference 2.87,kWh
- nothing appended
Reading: 14776,kWh
